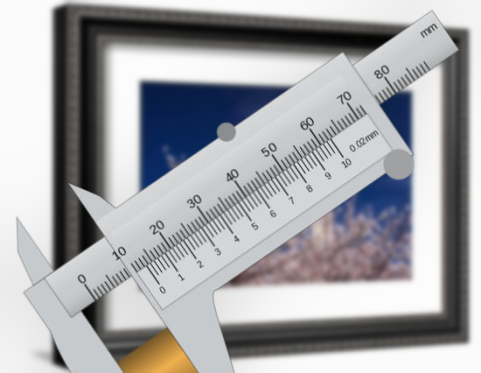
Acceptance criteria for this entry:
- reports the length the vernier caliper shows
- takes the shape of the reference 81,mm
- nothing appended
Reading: 13.5,mm
